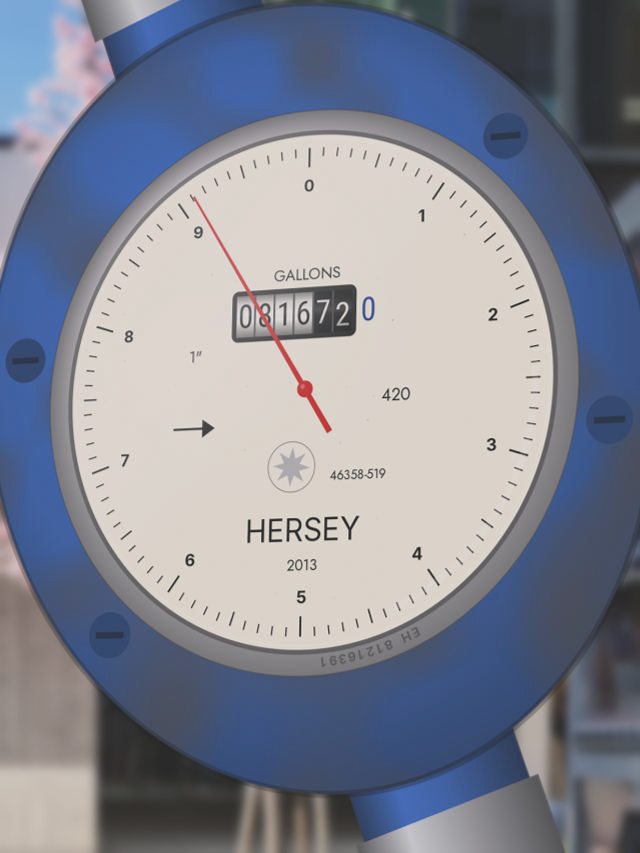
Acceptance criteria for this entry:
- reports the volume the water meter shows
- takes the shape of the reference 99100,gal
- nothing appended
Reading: 816719.1,gal
